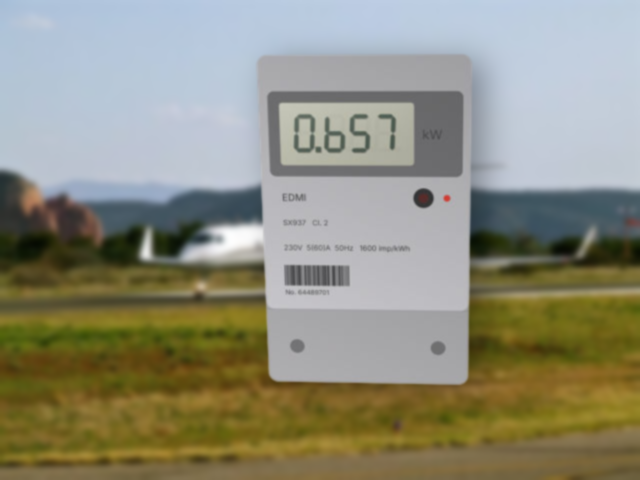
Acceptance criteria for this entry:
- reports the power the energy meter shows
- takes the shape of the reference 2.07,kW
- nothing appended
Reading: 0.657,kW
